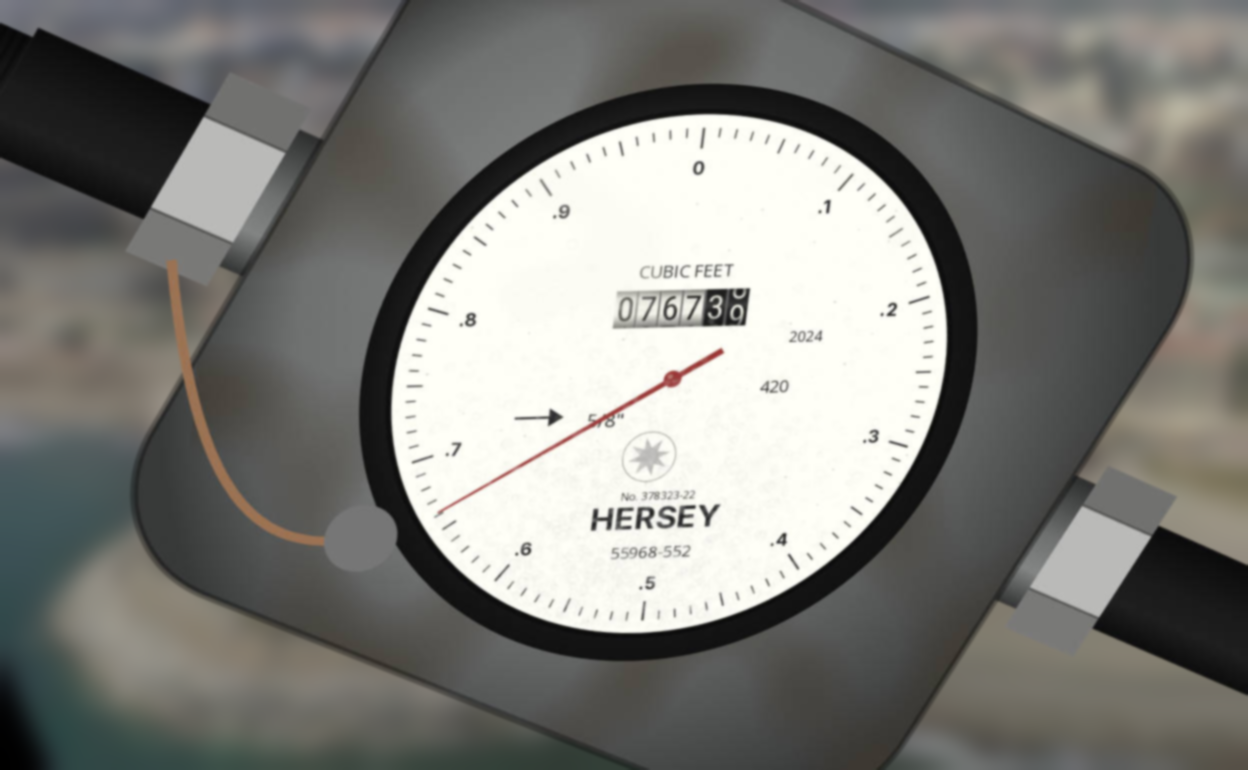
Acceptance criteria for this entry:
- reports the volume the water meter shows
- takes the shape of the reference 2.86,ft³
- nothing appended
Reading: 76738.66,ft³
